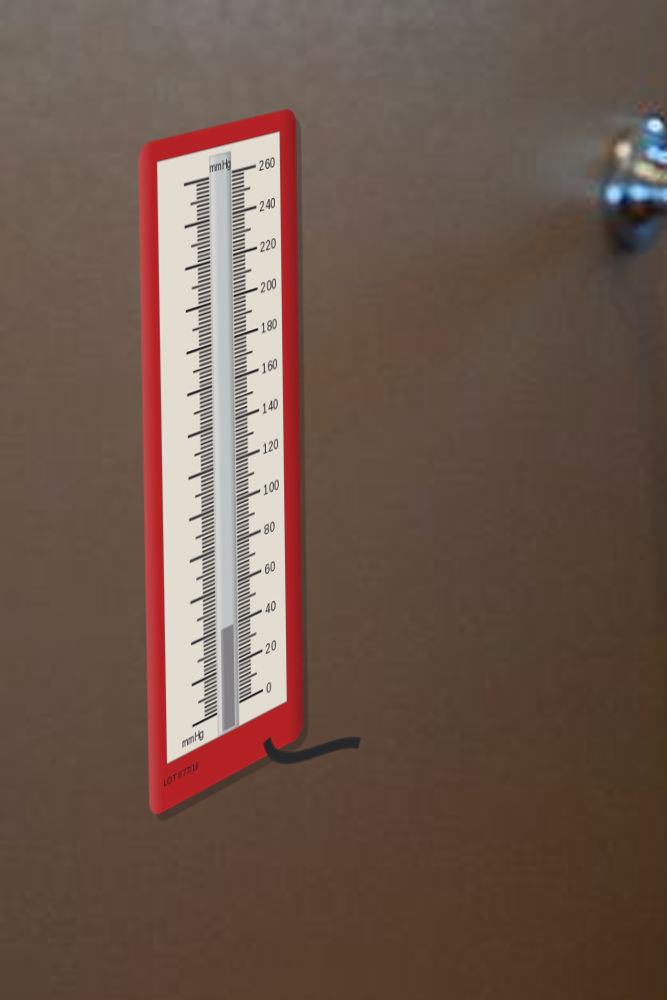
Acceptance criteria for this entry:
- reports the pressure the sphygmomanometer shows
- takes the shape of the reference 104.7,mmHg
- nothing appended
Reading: 40,mmHg
